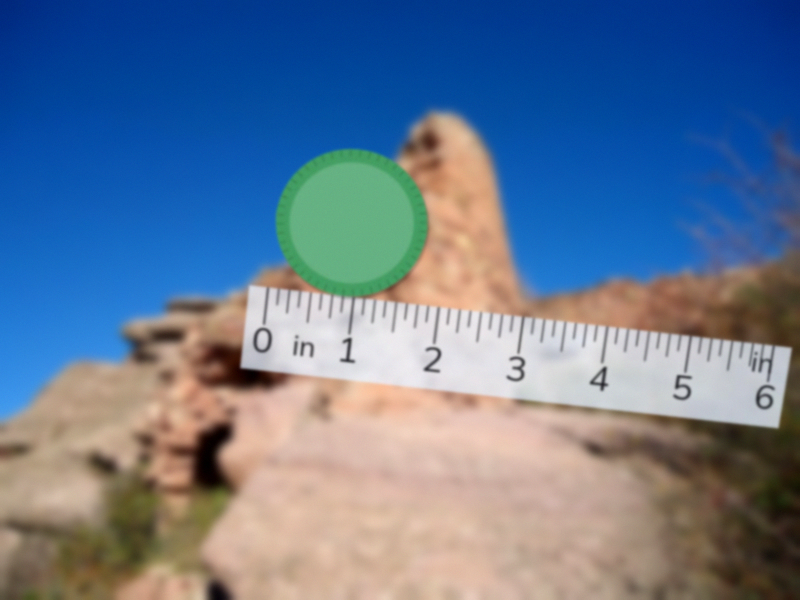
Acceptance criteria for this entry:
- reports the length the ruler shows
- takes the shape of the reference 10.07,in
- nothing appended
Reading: 1.75,in
